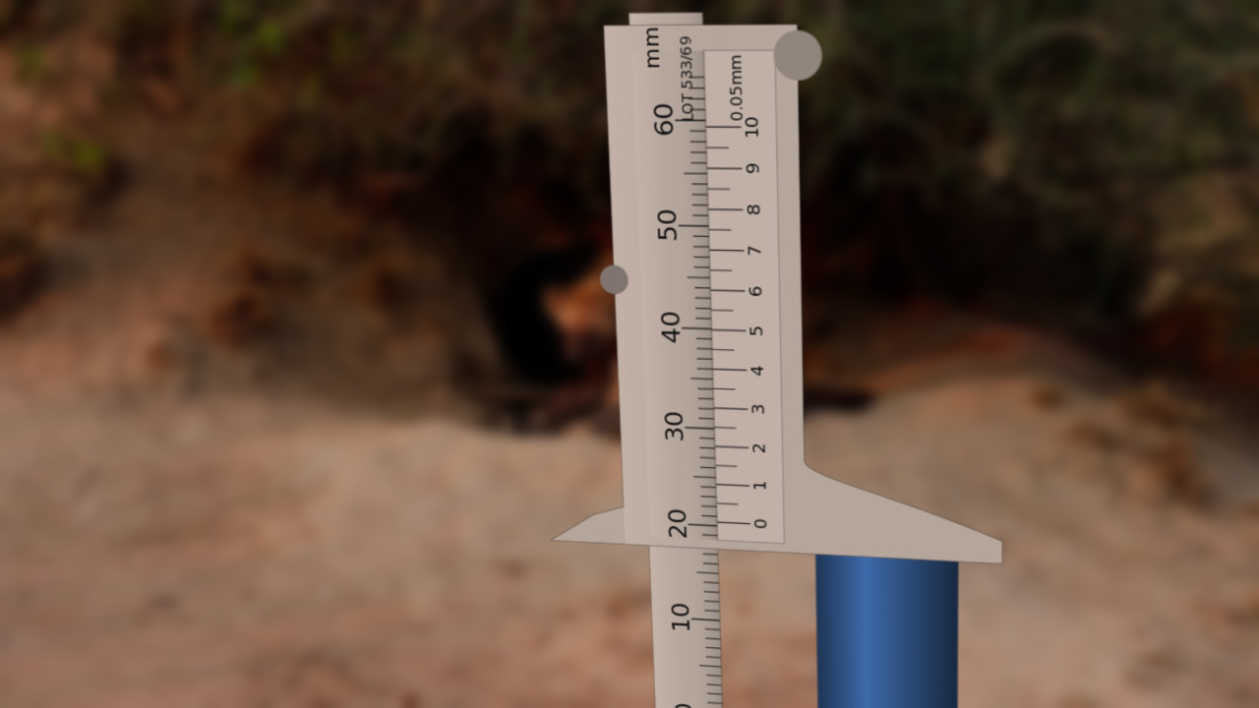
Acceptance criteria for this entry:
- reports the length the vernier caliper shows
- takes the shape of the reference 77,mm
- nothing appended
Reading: 20.4,mm
